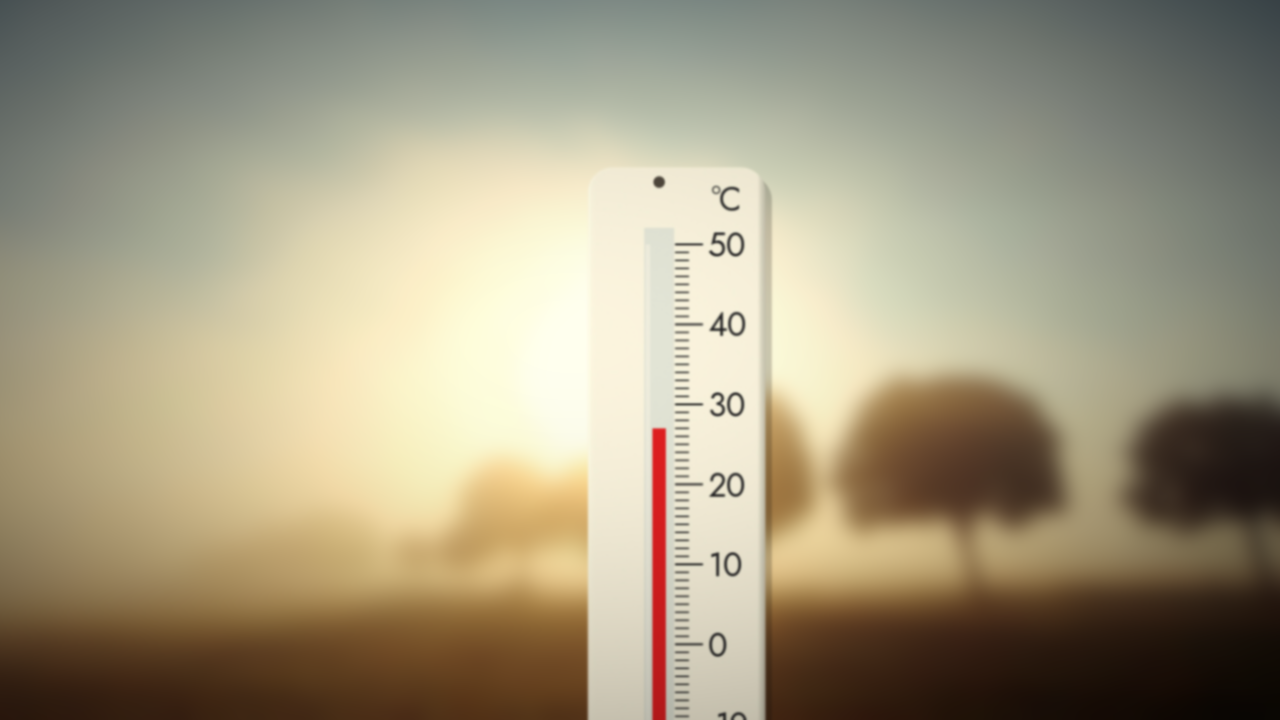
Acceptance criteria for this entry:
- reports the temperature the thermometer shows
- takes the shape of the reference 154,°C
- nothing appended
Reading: 27,°C
